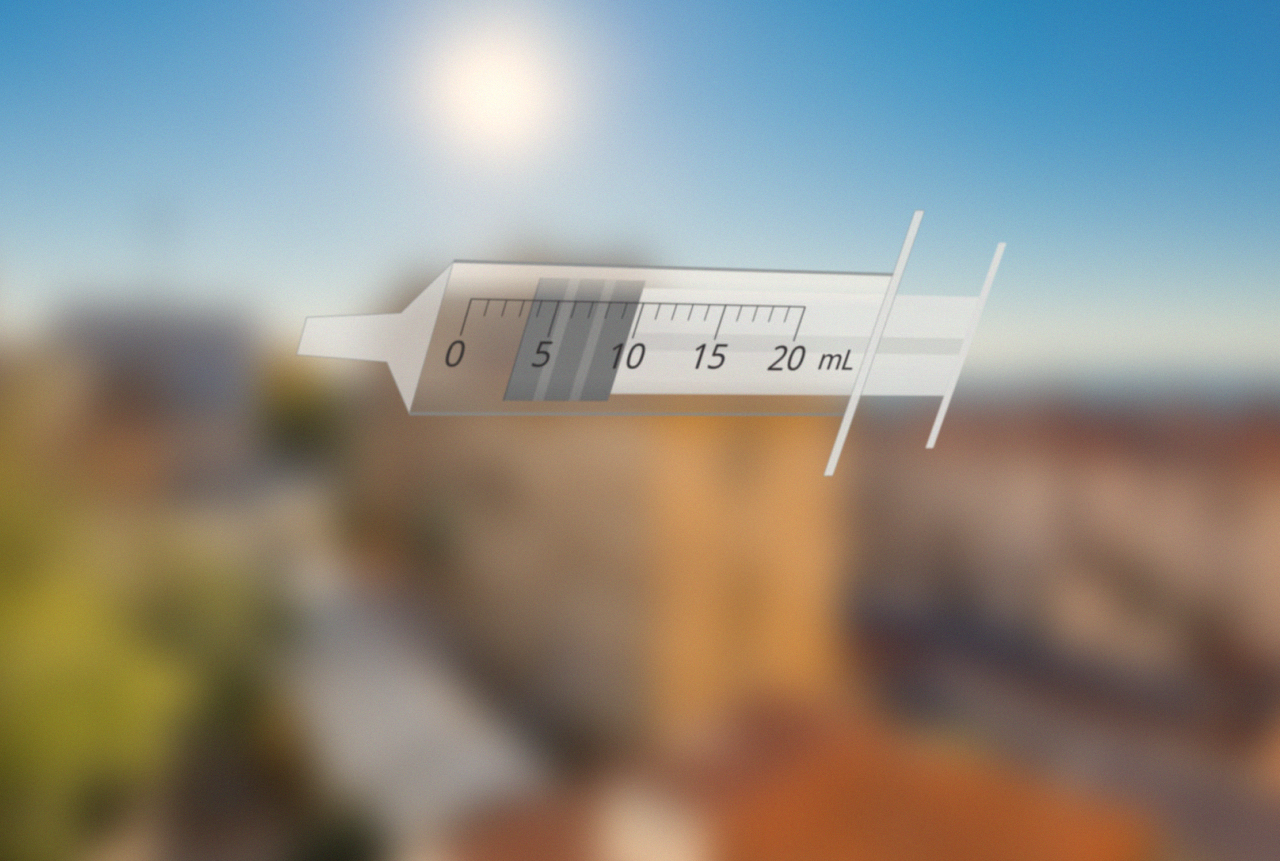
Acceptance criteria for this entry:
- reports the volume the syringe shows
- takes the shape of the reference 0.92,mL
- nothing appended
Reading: 3.5,mL
